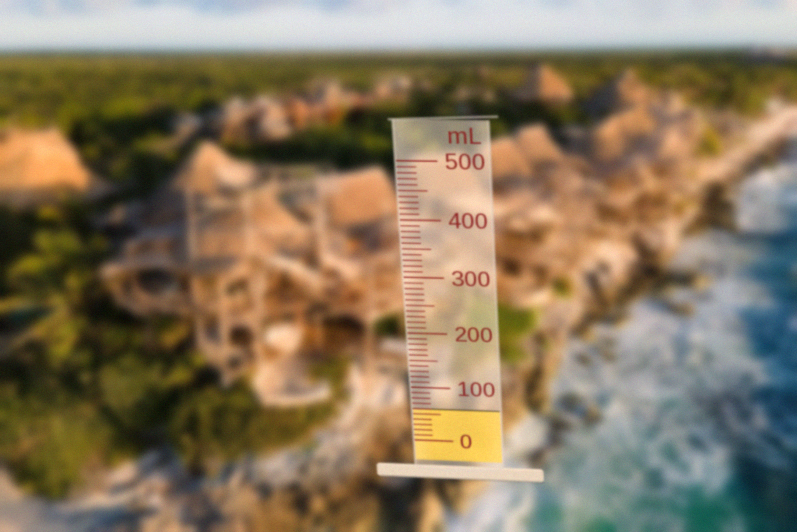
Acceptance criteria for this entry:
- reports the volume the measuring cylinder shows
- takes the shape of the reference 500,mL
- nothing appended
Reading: 60,mL
